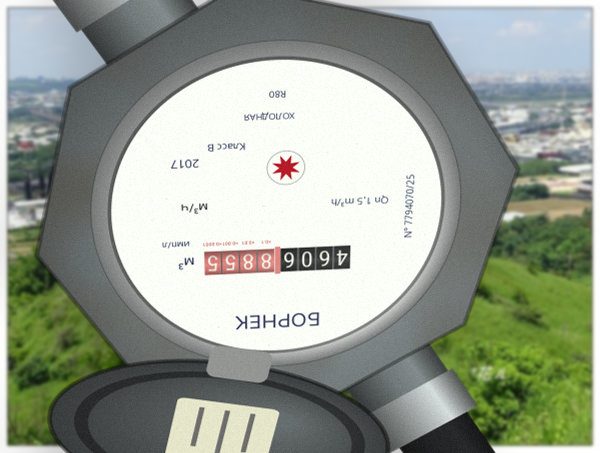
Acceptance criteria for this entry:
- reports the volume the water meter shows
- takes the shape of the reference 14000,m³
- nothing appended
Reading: 4606.8855,m³
